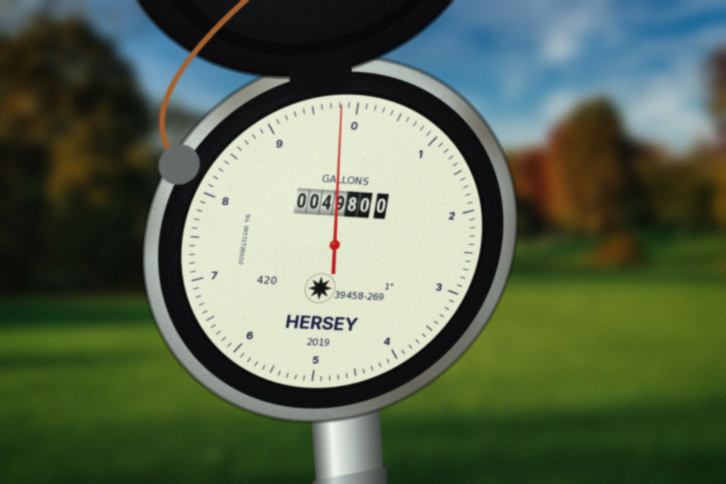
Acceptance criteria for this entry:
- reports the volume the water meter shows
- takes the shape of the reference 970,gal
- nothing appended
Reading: 49799.8,gal
